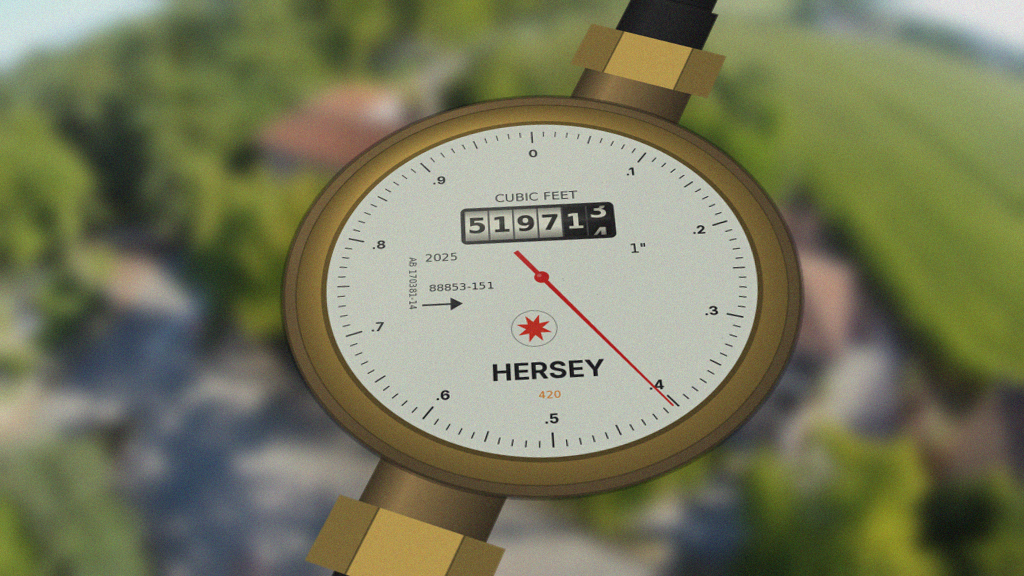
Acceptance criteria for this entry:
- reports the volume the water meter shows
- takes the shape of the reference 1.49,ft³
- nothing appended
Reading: 519713.40,ft³
